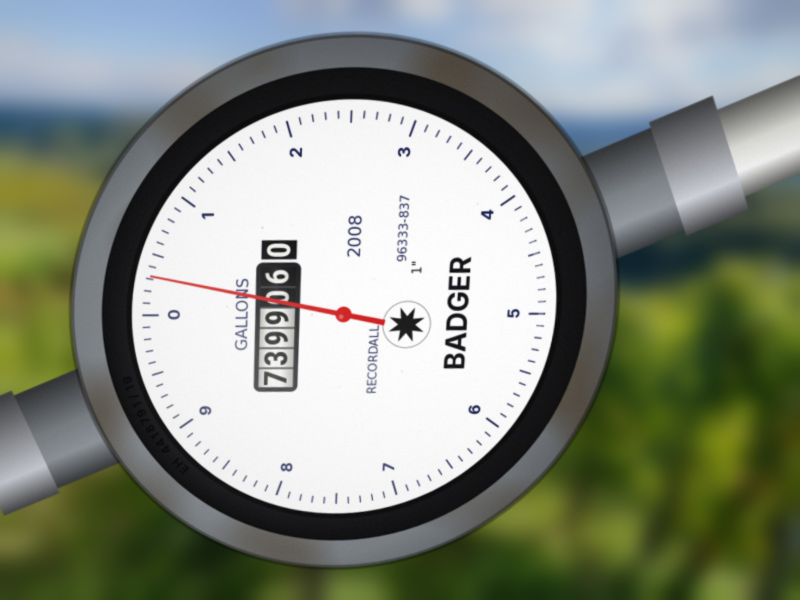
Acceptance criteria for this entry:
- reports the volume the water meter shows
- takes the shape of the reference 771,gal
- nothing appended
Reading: 7399060.3,gal
